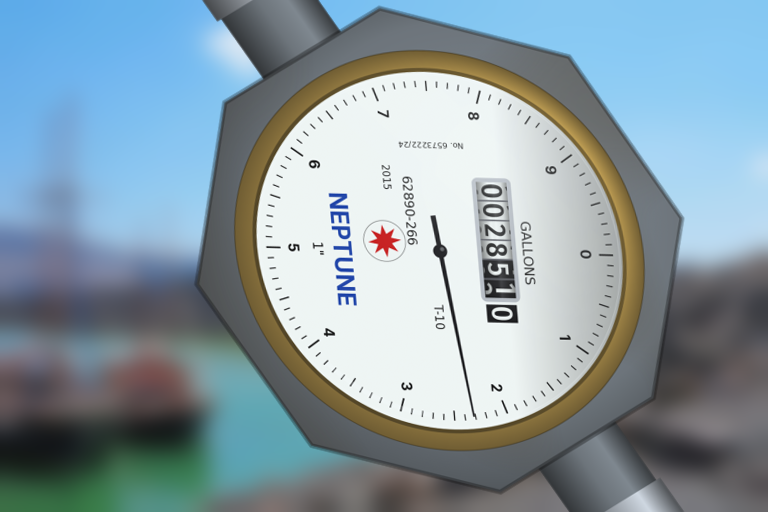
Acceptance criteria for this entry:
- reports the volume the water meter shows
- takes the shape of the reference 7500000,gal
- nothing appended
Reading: 28512.3,gal
